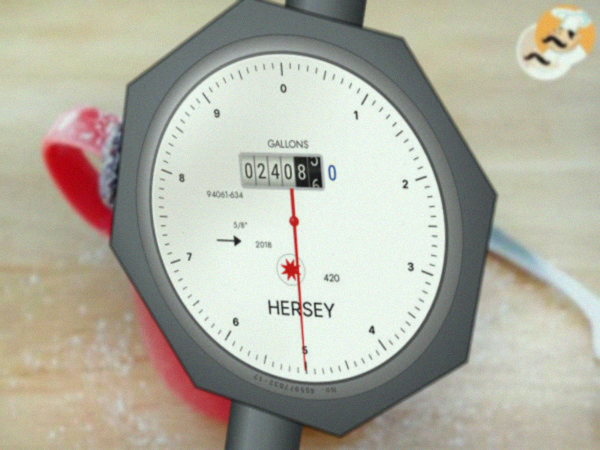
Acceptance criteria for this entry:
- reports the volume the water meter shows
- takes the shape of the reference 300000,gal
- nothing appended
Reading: 240855.0,gal
